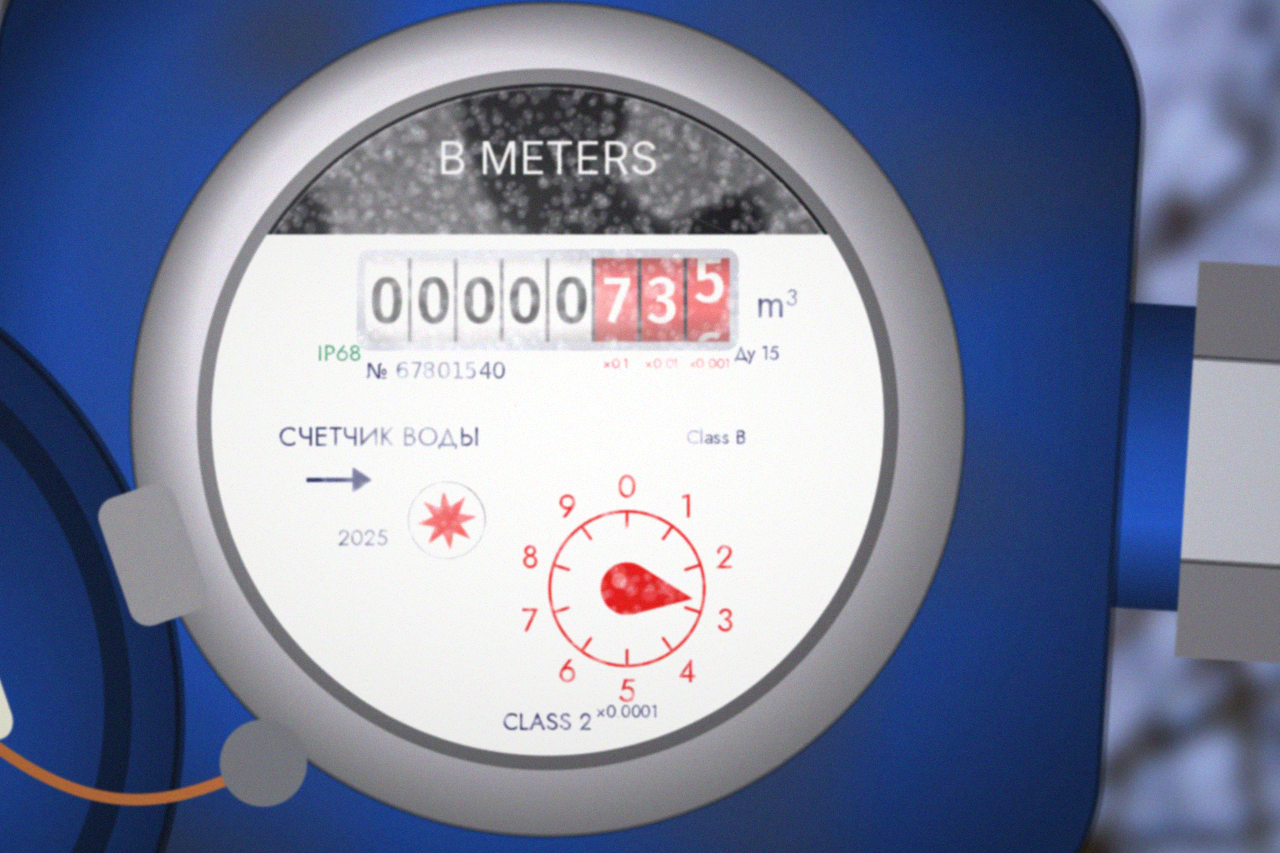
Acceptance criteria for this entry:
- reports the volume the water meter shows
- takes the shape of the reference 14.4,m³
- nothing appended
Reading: 0.7352,m³
